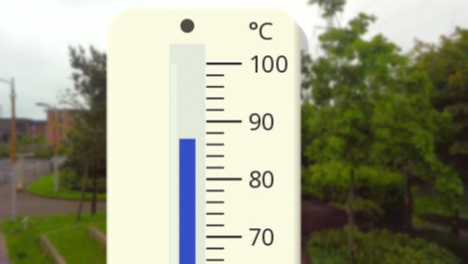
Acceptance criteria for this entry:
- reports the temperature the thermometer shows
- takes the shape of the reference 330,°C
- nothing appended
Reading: 87,°C
